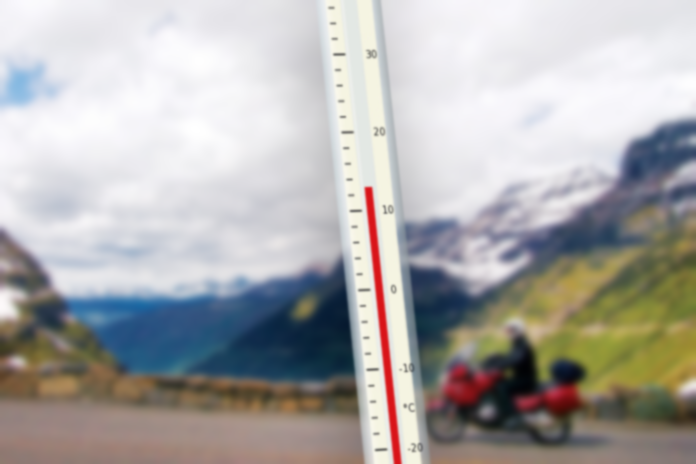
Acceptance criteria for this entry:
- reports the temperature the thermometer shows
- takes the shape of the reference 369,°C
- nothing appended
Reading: 13,°C
